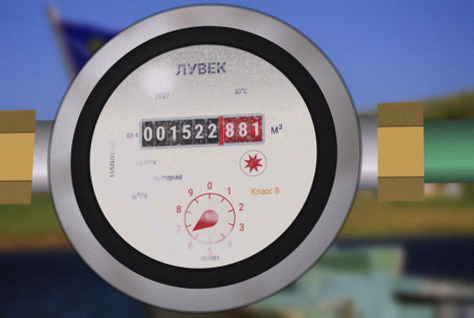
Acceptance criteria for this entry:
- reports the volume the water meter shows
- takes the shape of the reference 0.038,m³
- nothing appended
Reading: 1522.8816,m³
